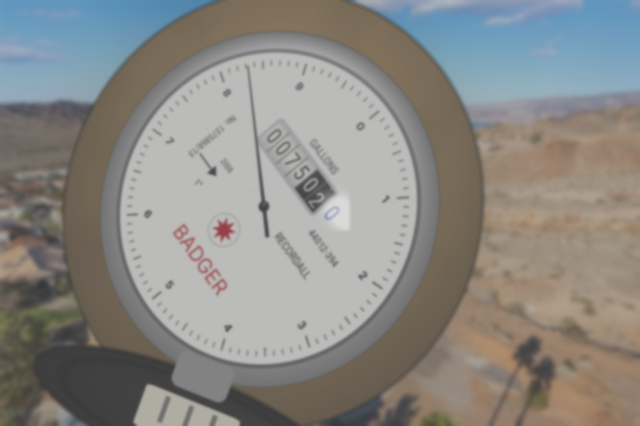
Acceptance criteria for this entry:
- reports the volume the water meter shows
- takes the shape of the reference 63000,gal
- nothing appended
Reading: 75018.3,gal
